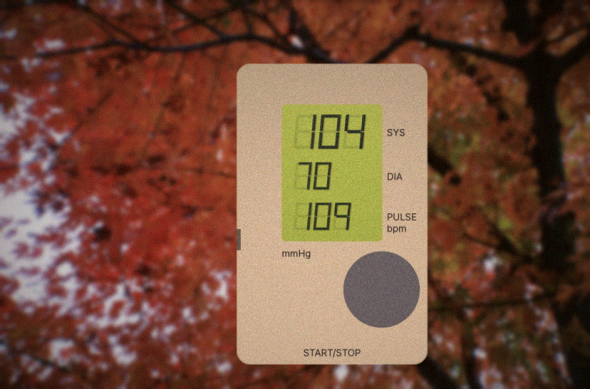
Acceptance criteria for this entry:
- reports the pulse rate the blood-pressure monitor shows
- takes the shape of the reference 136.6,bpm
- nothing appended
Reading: 109,bpm
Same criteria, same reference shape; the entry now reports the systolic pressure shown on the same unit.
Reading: 104,mmHg
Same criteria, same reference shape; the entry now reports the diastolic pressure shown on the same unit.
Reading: 70,mmHg
